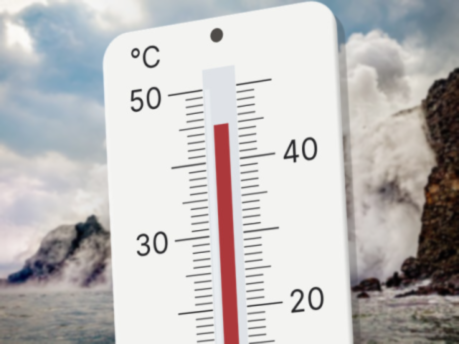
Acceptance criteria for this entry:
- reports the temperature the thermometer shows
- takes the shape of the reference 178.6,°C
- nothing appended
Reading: 45,°C
